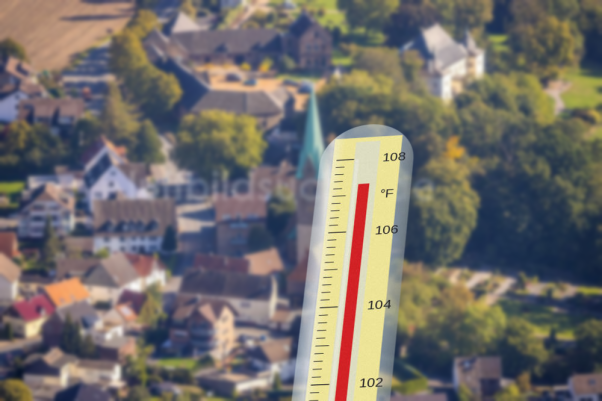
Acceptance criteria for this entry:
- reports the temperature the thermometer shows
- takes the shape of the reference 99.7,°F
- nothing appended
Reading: 107.3,°F
